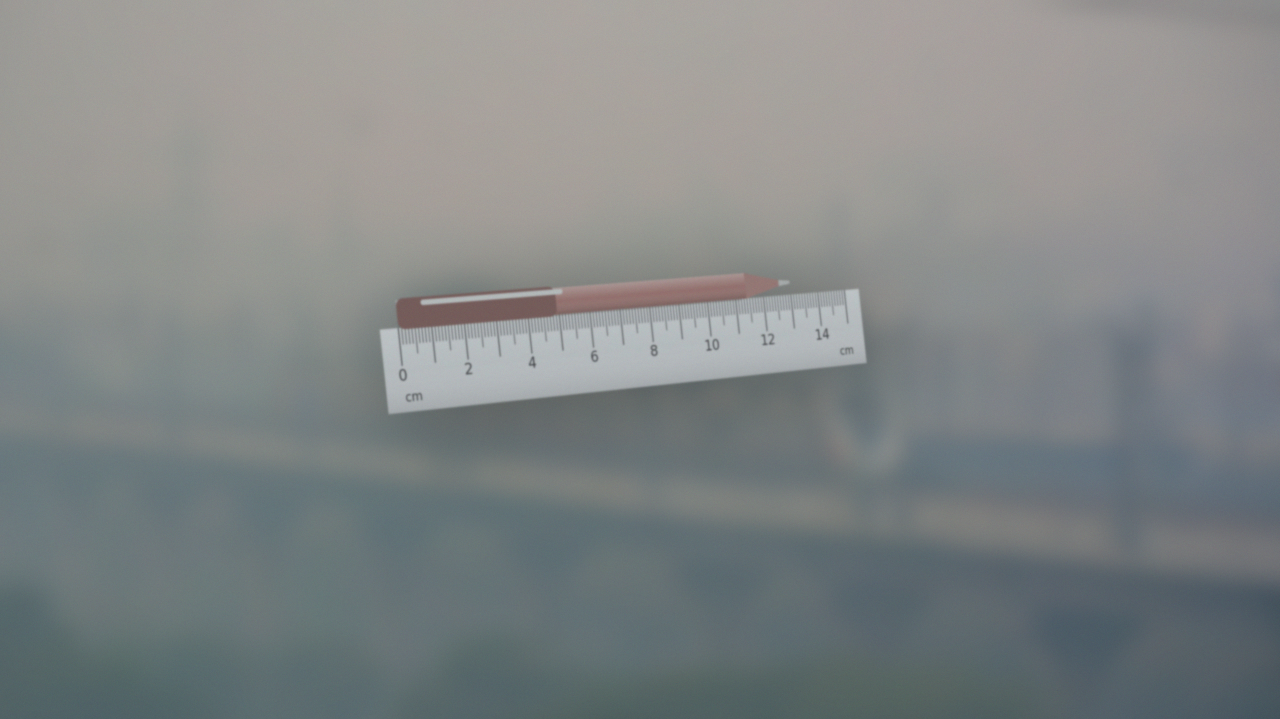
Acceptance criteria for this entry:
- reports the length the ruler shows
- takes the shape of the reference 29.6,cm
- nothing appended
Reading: 13,cm
